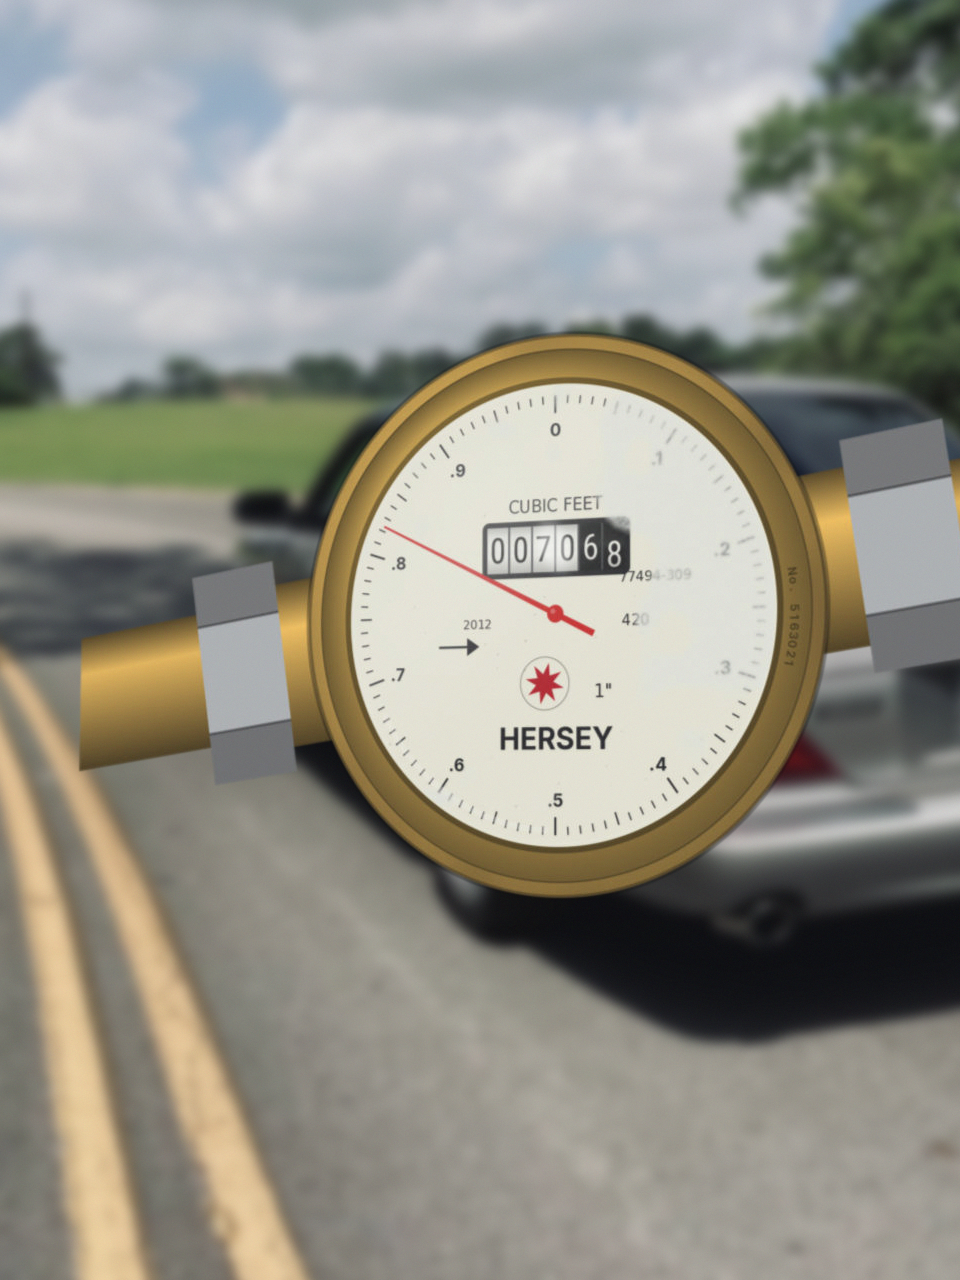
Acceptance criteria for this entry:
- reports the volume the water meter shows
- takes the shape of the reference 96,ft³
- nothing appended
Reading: 7067.82,ft³
